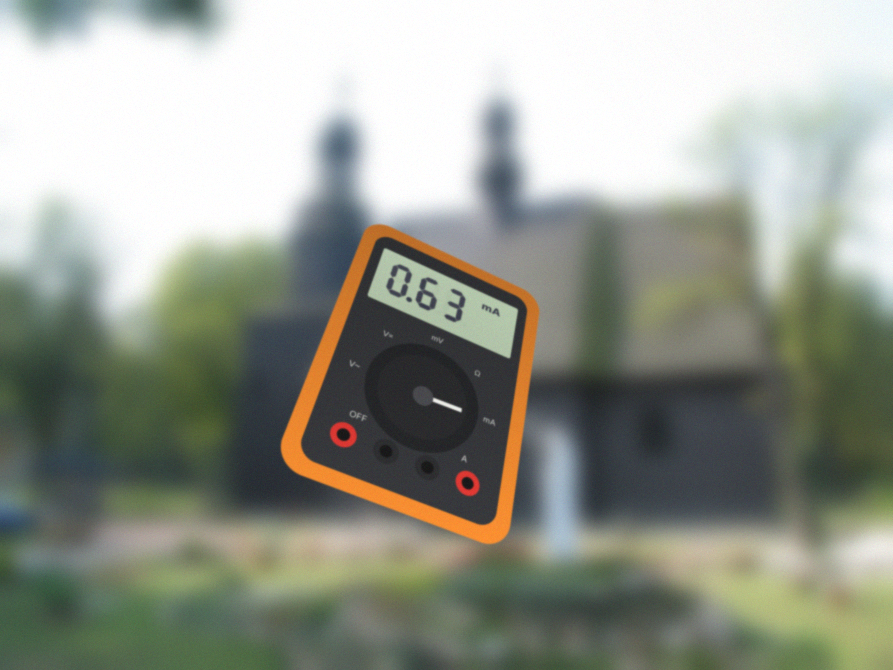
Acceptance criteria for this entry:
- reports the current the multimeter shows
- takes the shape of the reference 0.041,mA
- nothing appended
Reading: 0.63,mA
